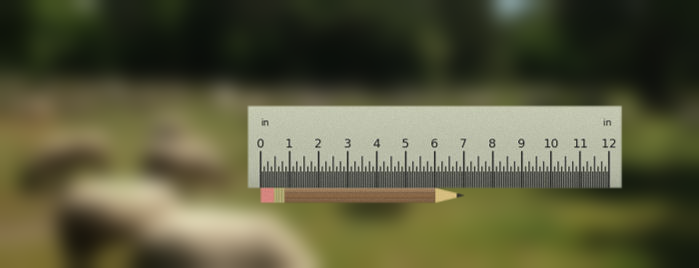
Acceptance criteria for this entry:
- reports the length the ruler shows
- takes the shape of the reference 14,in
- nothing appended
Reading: 7,in
